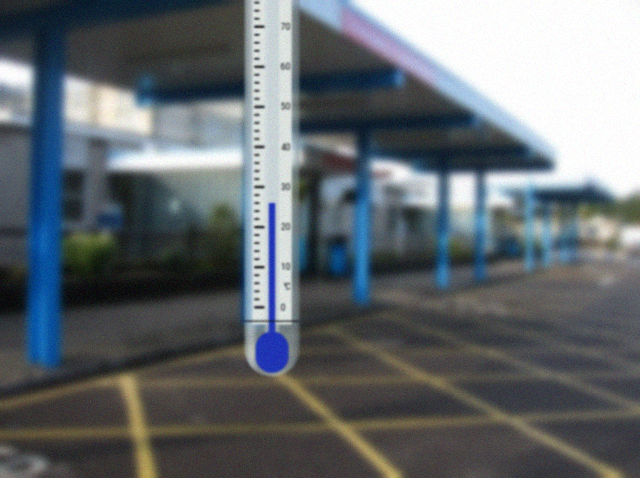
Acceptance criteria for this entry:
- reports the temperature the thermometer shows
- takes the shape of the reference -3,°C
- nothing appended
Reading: 26,°C
